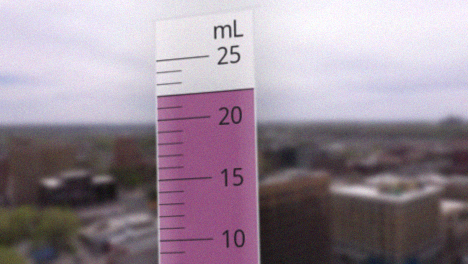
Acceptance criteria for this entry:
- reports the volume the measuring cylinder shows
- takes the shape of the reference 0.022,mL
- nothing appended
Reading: 22,mL
